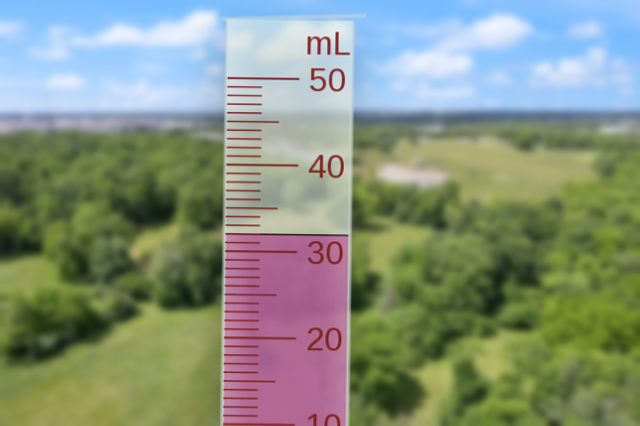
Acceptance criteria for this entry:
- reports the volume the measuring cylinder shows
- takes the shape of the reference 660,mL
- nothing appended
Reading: 32,mL
